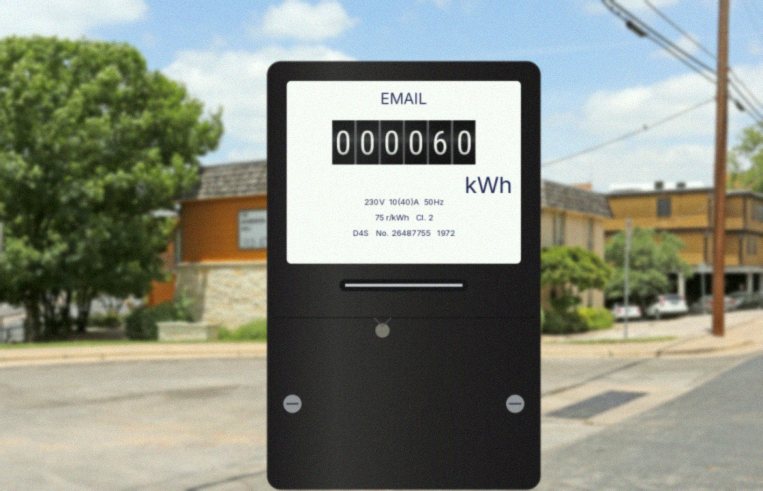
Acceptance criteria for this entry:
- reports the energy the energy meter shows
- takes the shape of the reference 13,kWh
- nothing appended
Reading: 60,kWh
